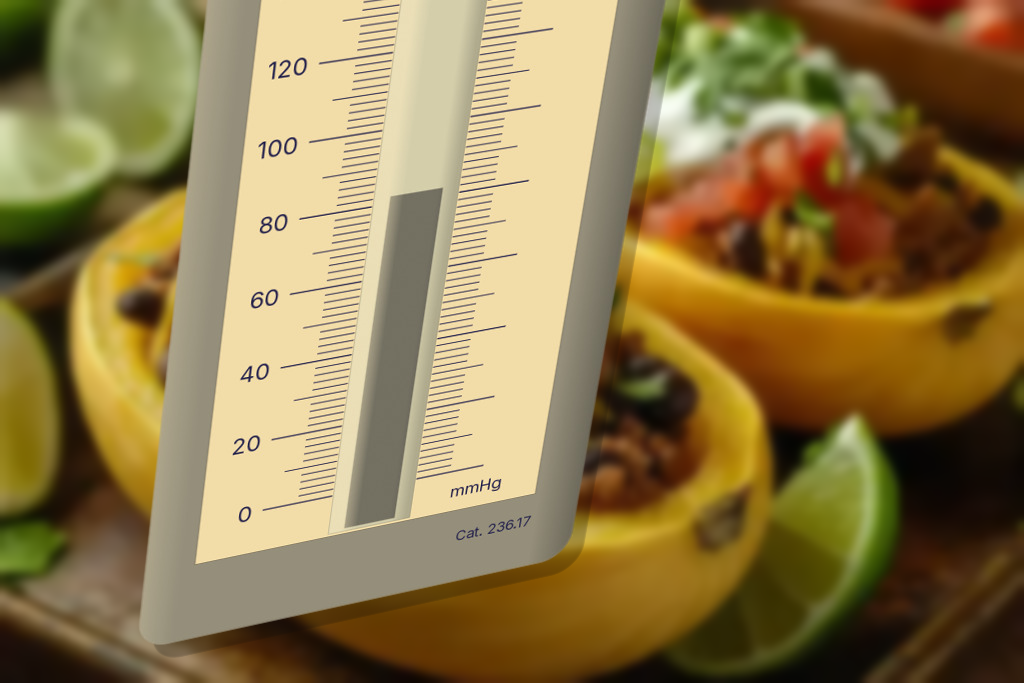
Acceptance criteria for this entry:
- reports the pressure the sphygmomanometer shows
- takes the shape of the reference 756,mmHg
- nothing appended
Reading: 82,mmHg
